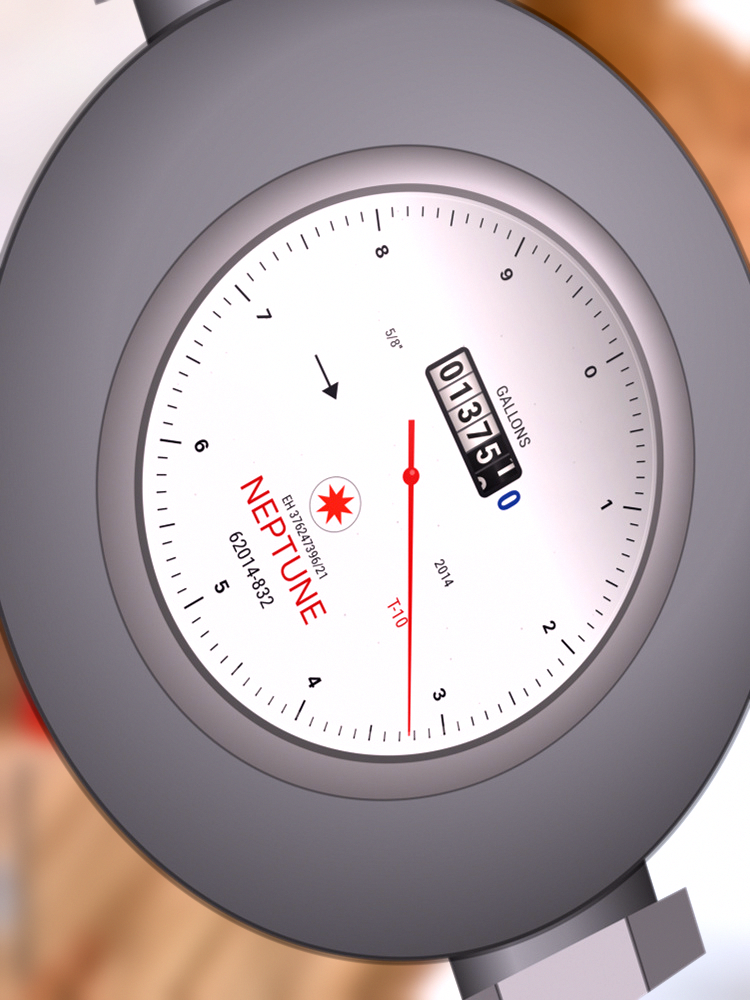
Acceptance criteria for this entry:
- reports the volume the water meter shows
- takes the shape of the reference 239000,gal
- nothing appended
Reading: 137513.2,gal
